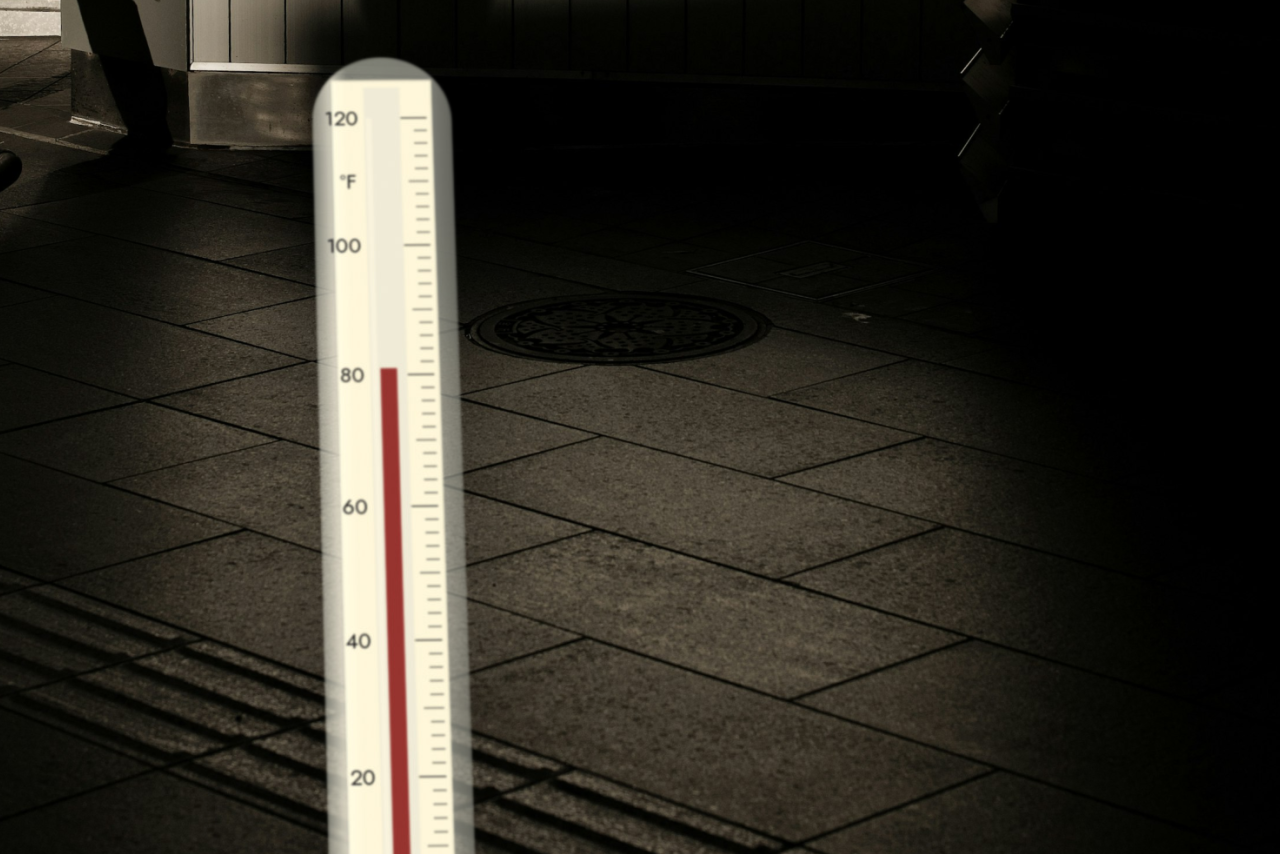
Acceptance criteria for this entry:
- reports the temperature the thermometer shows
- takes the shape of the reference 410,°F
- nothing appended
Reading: 81,°F
